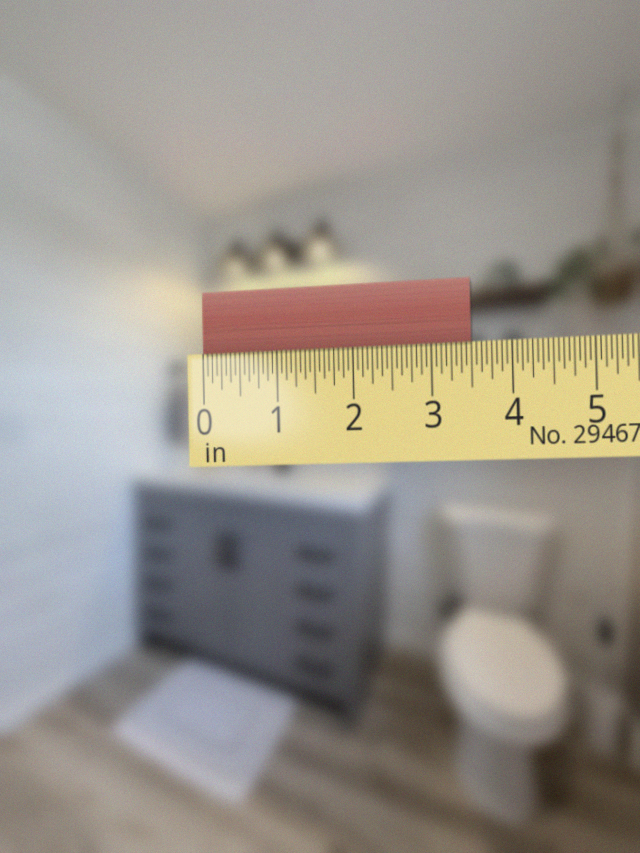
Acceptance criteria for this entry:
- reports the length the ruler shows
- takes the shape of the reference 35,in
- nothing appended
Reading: 3.5,in
